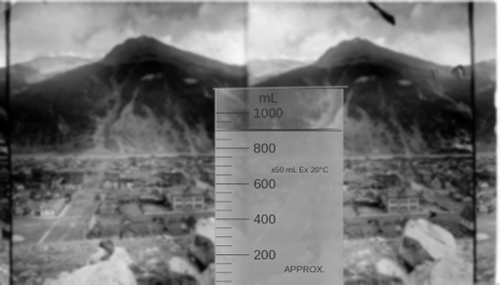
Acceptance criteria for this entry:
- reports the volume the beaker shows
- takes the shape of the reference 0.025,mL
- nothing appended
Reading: 900,mL
